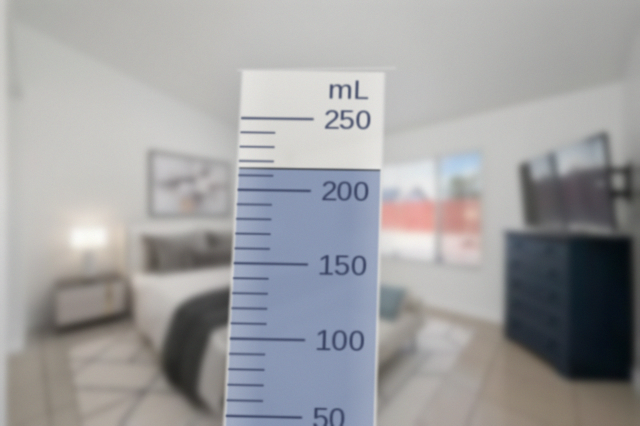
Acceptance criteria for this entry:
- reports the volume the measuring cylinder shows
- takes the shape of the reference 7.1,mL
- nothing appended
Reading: 215,mL
